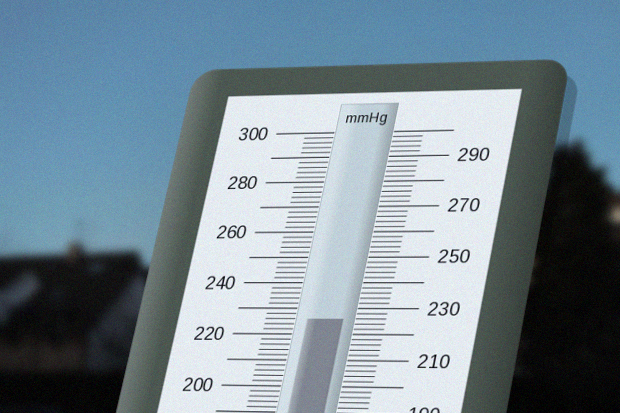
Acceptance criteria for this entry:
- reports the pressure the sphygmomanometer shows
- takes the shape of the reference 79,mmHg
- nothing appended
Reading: 226,mmHg
